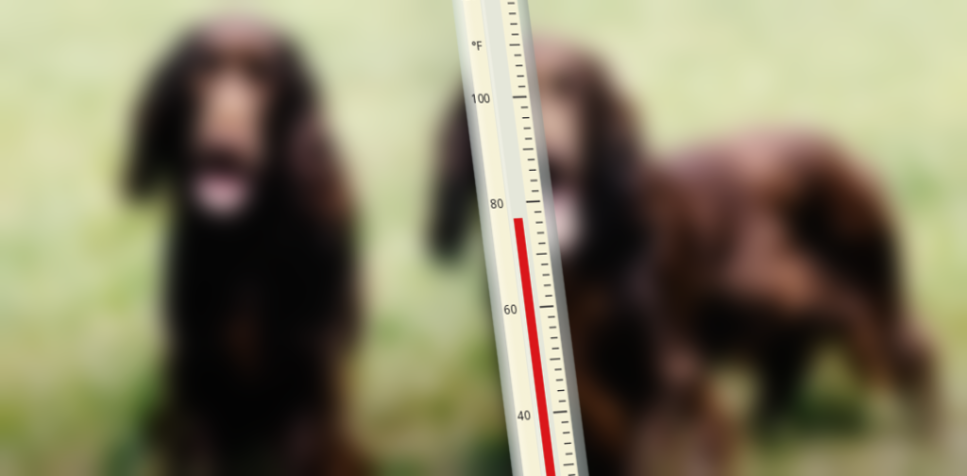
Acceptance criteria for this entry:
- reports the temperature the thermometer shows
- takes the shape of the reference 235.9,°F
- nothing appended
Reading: 77,°F
